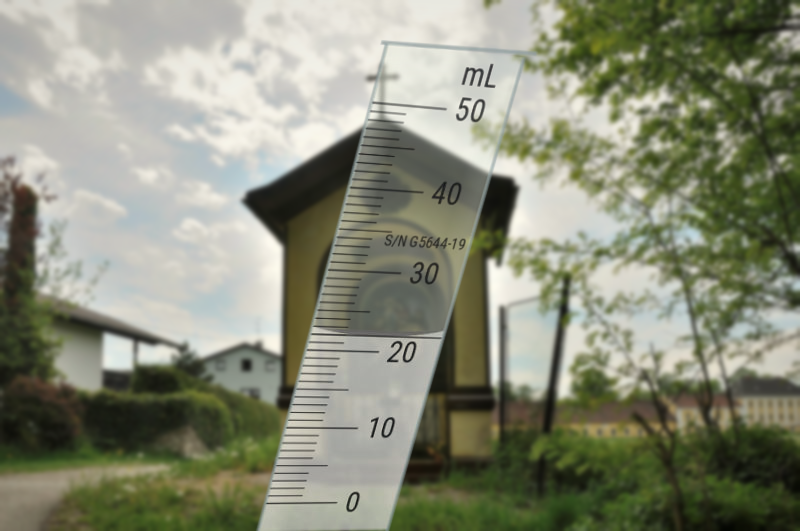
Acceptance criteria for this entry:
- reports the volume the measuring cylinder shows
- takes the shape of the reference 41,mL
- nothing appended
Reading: 22,mL
